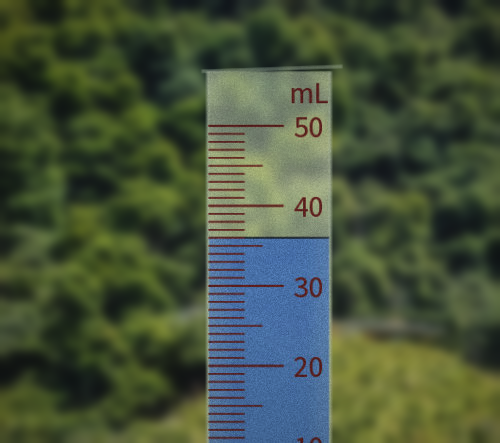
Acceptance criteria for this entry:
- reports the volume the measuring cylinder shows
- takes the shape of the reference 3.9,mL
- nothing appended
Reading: 36,mL
